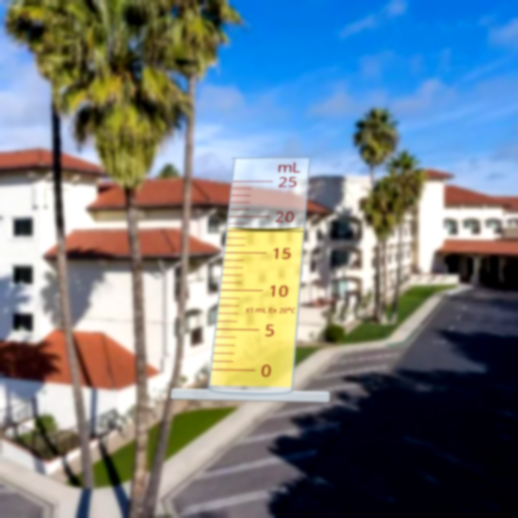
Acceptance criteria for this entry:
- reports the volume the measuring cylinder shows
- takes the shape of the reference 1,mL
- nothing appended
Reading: 18,mL
